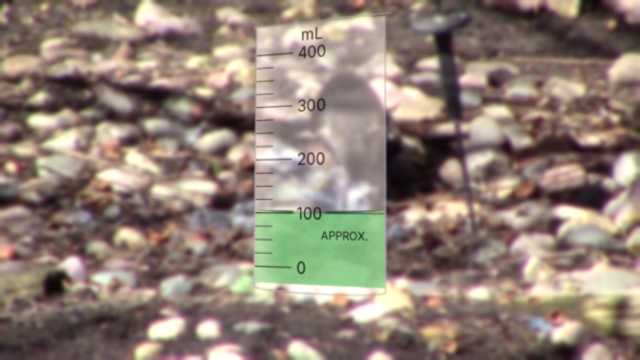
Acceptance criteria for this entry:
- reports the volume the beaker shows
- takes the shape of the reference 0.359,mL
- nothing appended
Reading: 100,mL
